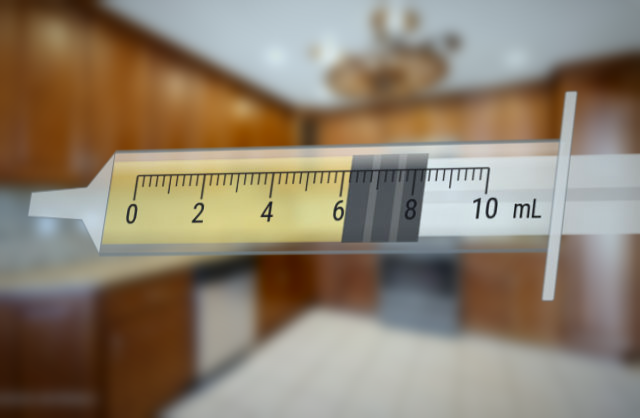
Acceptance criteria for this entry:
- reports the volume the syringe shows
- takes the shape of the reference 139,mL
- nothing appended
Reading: 6.2,mL
